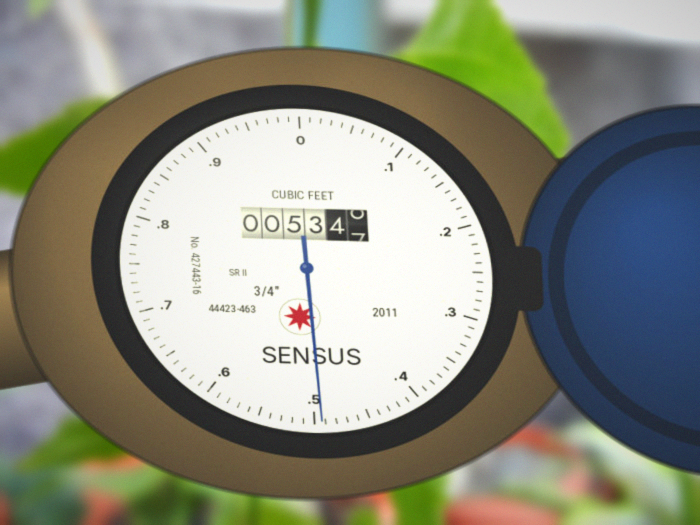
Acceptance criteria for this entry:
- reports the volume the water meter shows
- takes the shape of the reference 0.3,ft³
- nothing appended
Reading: 5346.49,ft³
